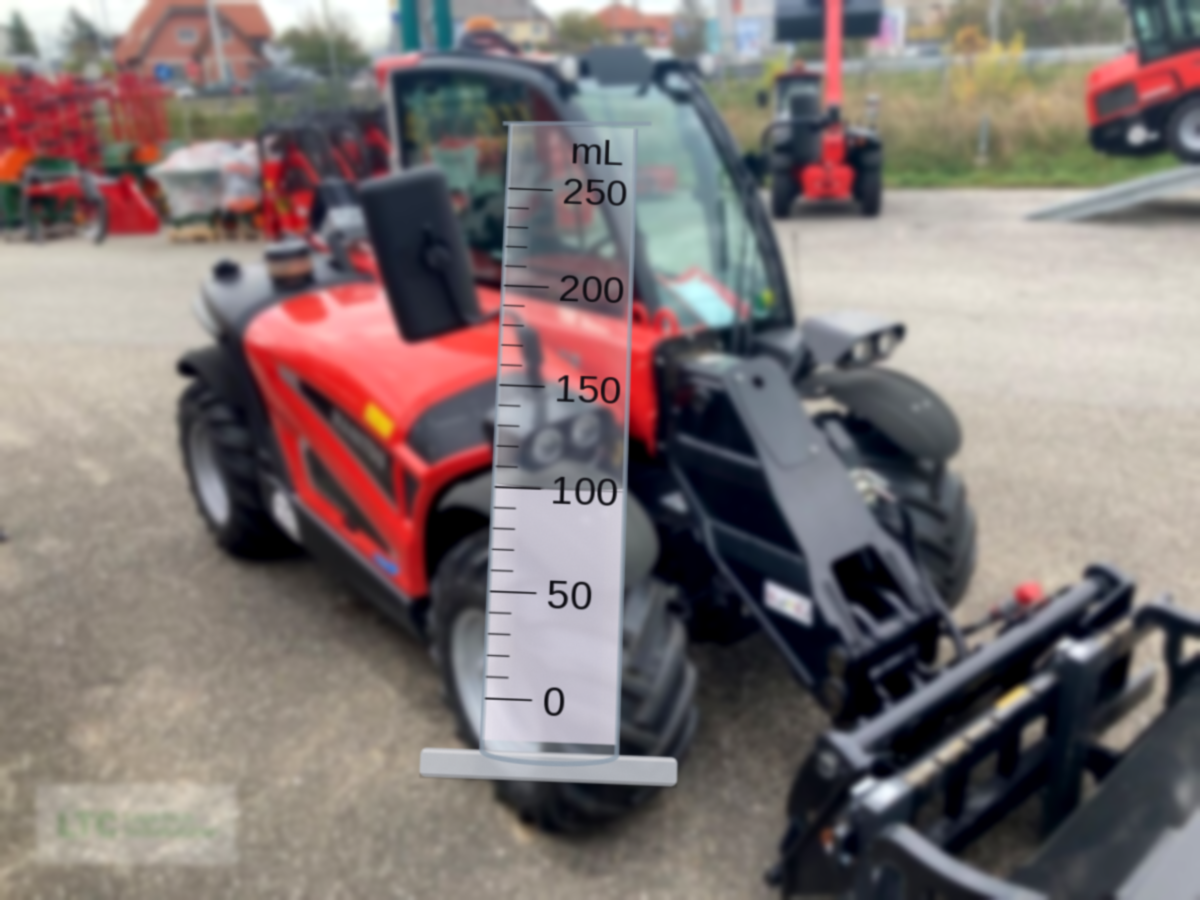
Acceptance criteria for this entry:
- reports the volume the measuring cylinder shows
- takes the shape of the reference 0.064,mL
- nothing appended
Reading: 100,mL
